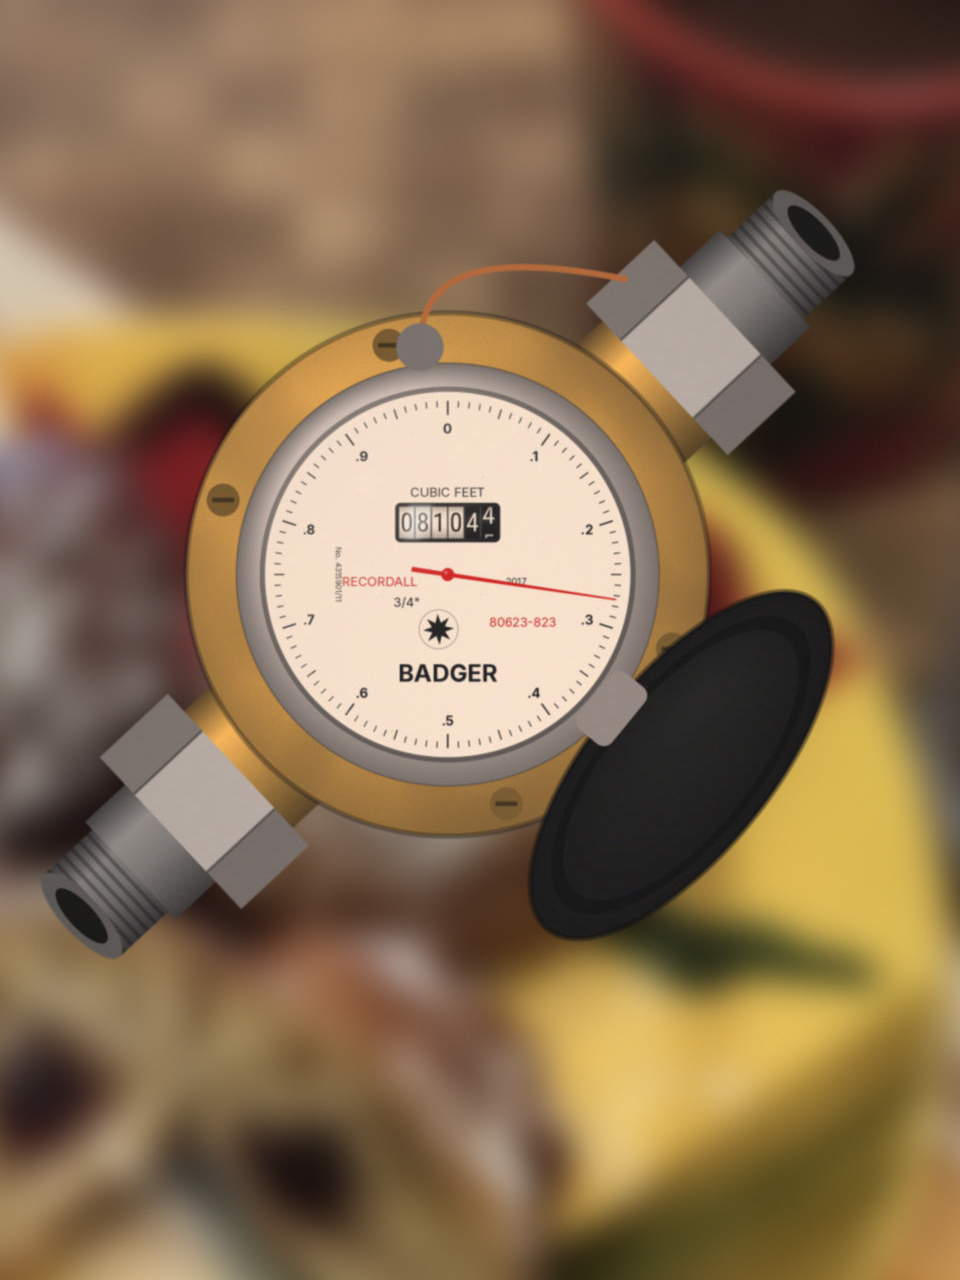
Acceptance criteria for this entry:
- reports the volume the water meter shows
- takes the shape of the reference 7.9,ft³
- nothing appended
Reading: 81044.27,ft³
